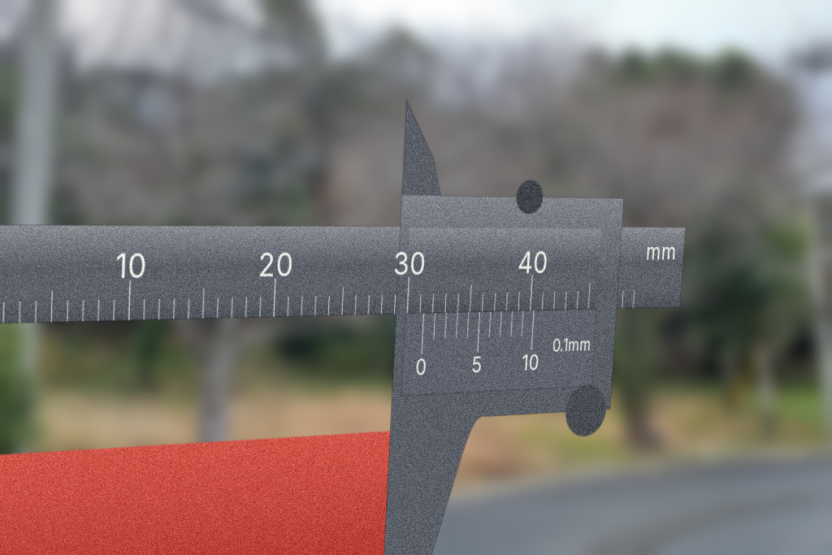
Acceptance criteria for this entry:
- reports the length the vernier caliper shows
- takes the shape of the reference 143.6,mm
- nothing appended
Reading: 31.3,mm
